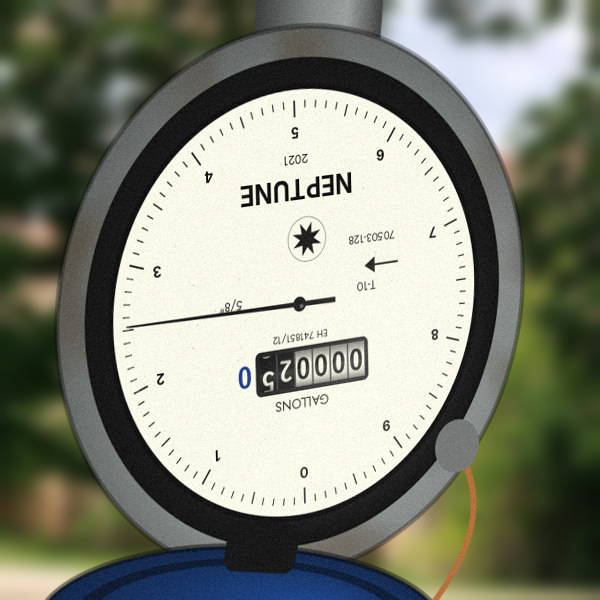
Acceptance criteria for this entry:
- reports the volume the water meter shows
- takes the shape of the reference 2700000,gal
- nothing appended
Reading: 252.5,gal
